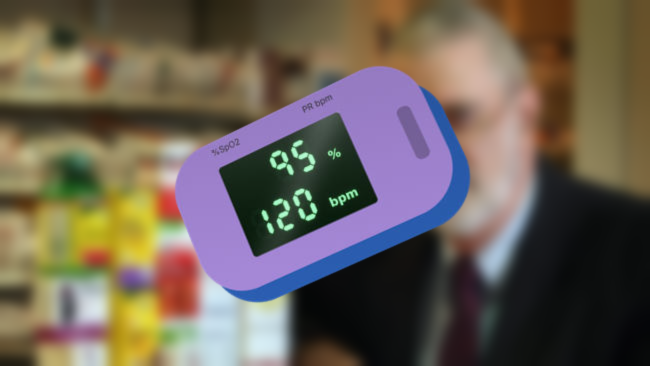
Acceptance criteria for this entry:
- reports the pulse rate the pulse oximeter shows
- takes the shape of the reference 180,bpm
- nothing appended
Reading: 120,bpm
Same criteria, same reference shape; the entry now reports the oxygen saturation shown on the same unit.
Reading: 95,%
